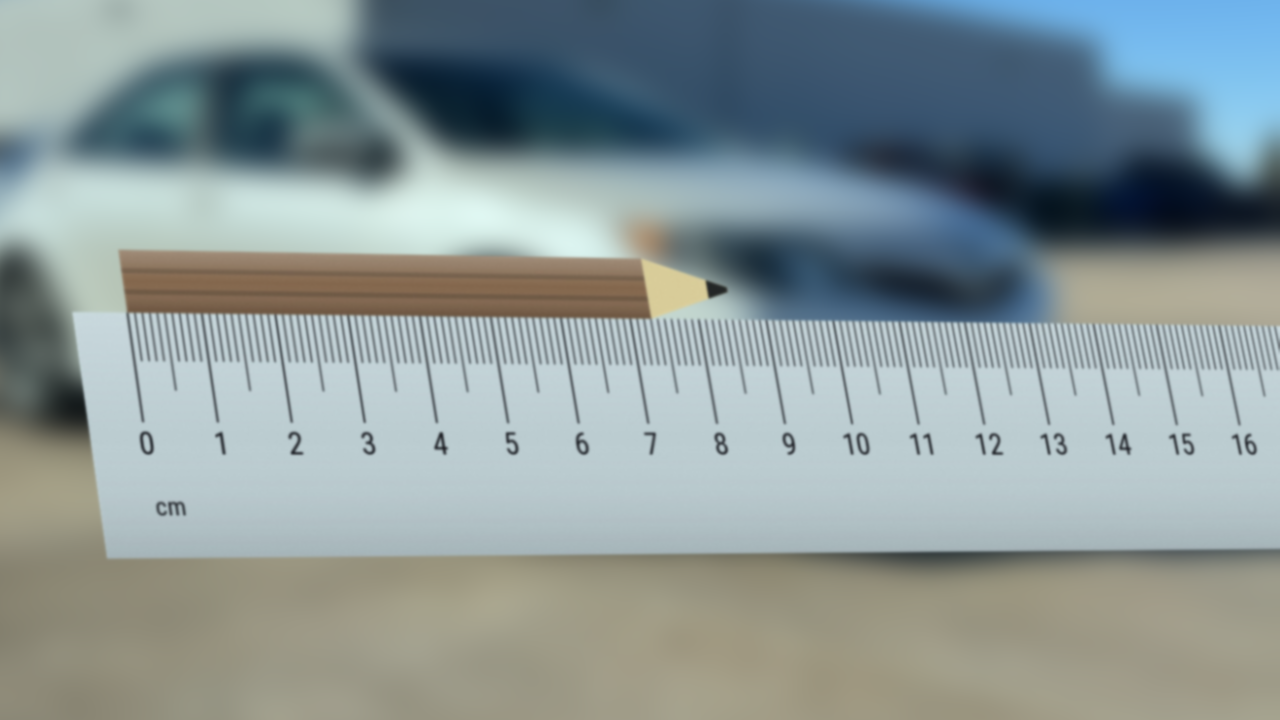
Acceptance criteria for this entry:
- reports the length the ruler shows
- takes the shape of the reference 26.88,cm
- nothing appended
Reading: 8.5,cm
